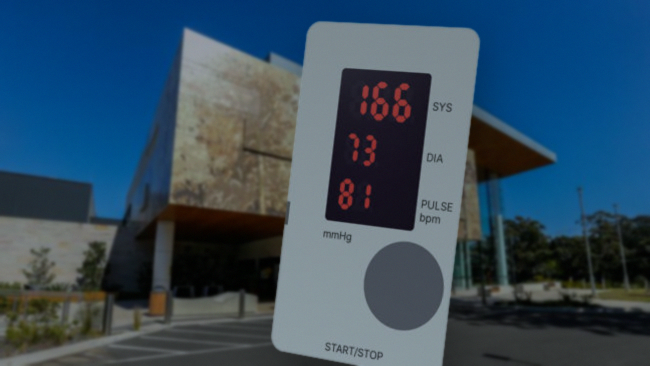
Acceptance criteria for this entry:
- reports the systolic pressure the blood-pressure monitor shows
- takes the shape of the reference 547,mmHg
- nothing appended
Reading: 166,mmHg
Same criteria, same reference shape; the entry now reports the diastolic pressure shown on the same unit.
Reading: 73,mmHg
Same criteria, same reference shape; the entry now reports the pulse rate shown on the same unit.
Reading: 81,bpm
